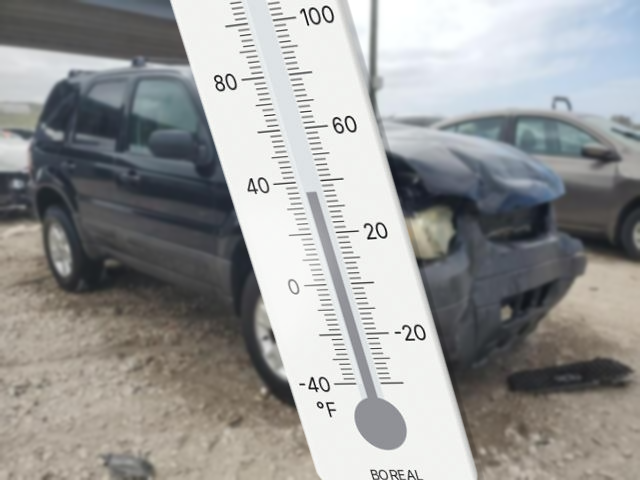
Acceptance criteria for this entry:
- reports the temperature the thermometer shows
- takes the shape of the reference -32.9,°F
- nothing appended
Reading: 36,°F
